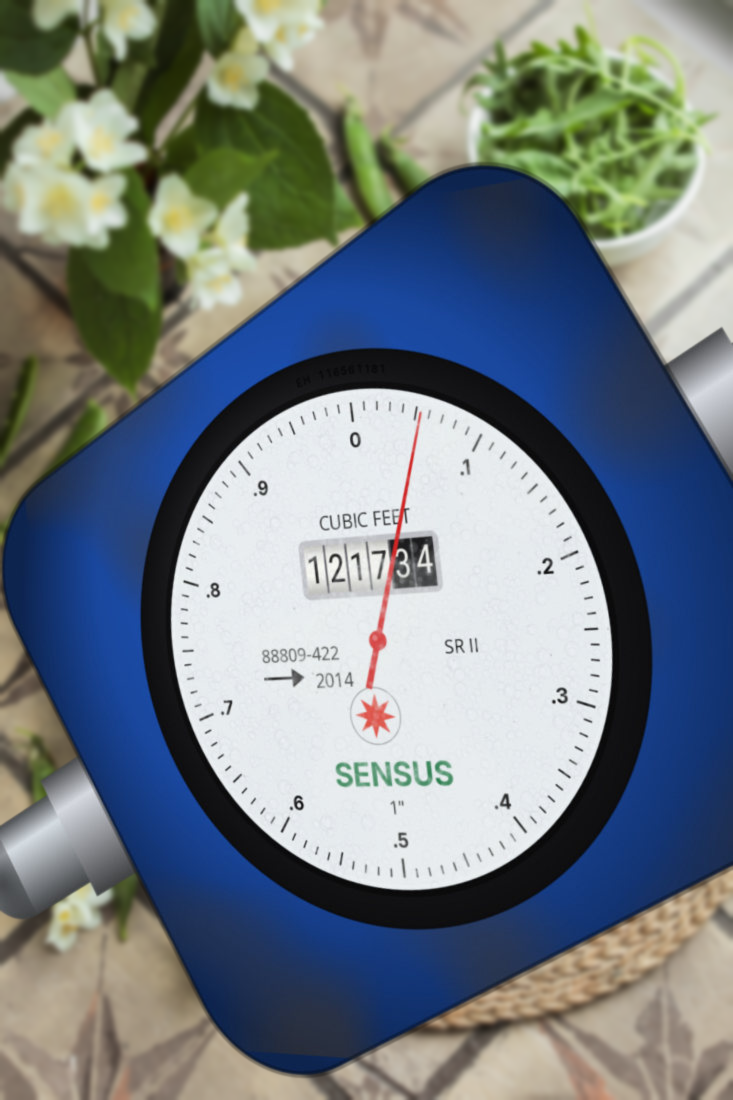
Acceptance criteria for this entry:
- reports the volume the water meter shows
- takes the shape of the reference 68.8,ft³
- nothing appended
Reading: 121734.05,ft³
